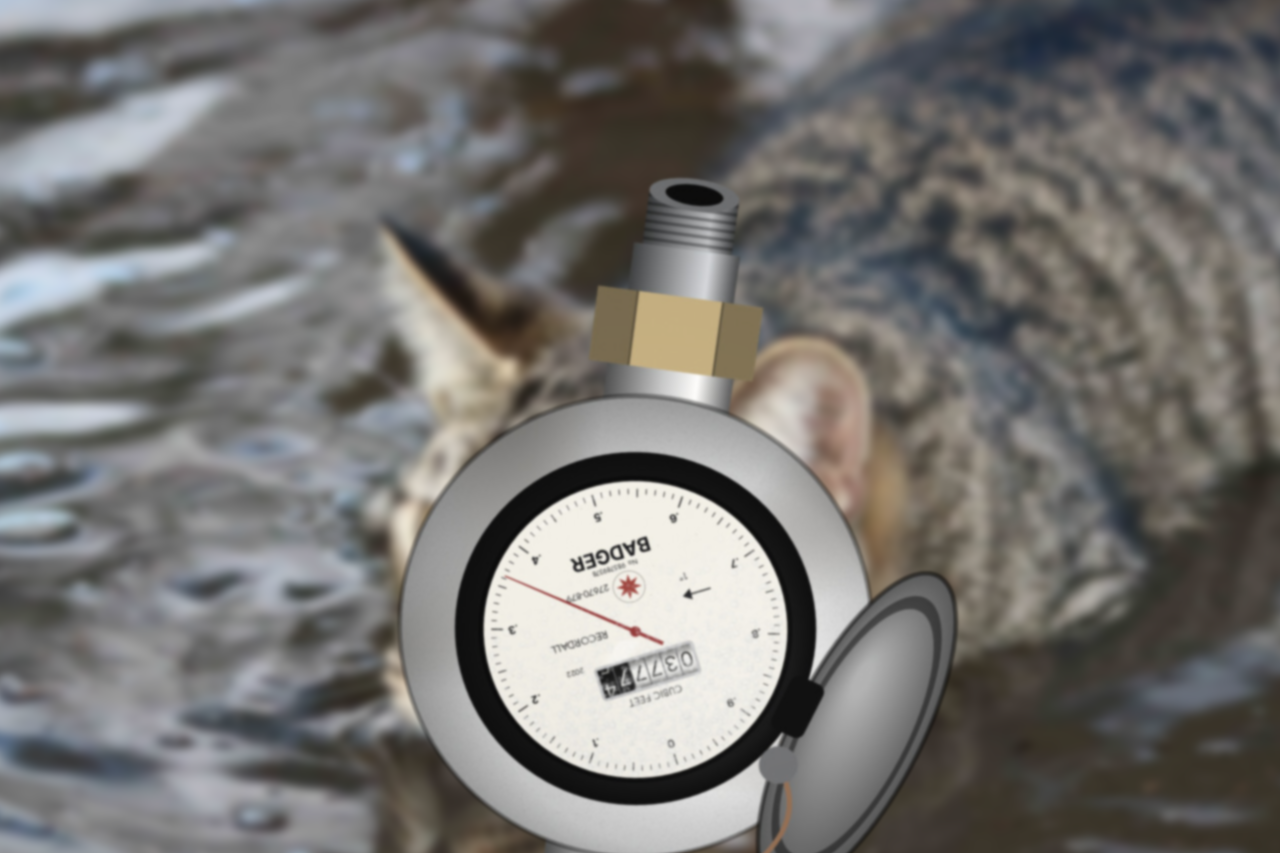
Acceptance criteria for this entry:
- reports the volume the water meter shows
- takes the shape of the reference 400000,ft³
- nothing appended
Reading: 37774.36,ft³
